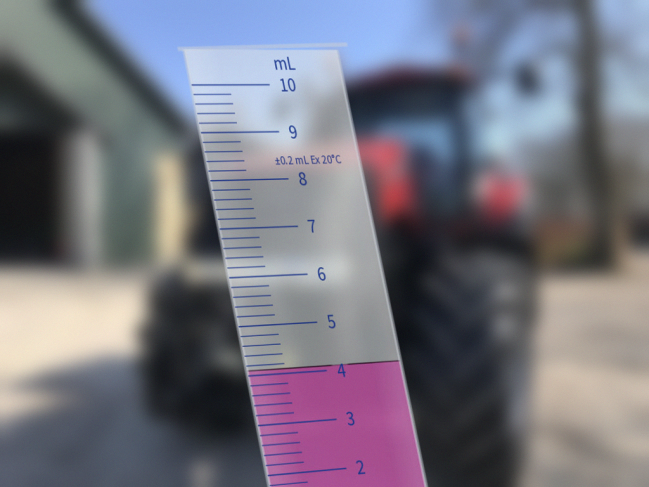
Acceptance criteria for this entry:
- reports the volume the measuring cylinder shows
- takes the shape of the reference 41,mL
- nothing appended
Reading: 4.1,mL
